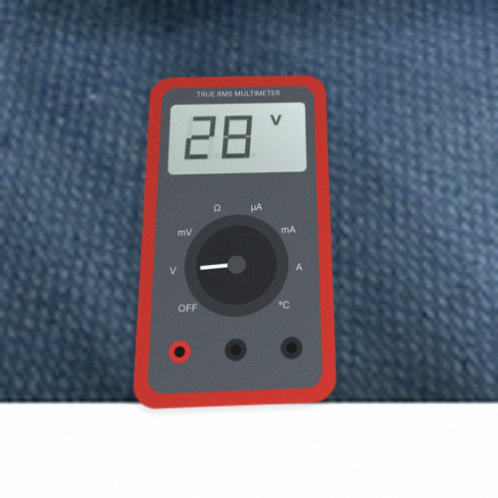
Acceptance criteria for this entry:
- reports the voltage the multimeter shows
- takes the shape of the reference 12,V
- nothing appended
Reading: 28,V
